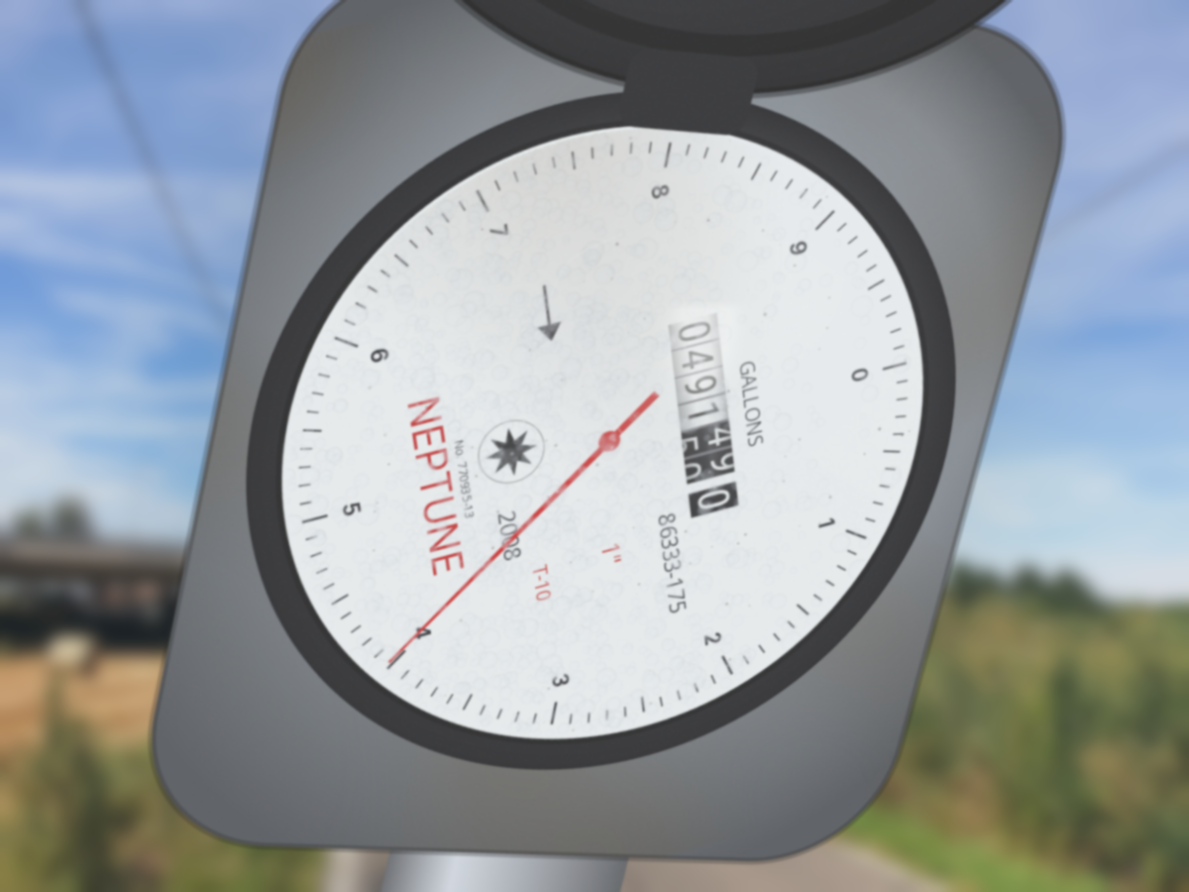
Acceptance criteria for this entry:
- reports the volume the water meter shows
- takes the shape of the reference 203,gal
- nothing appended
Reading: 491494.0,gal
